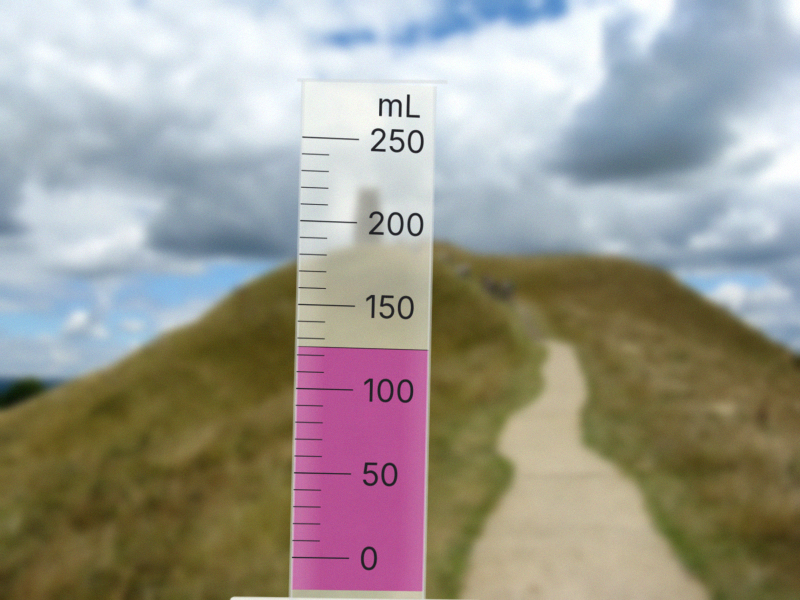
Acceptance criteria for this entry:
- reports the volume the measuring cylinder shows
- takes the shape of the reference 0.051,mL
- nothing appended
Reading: 125,mL
